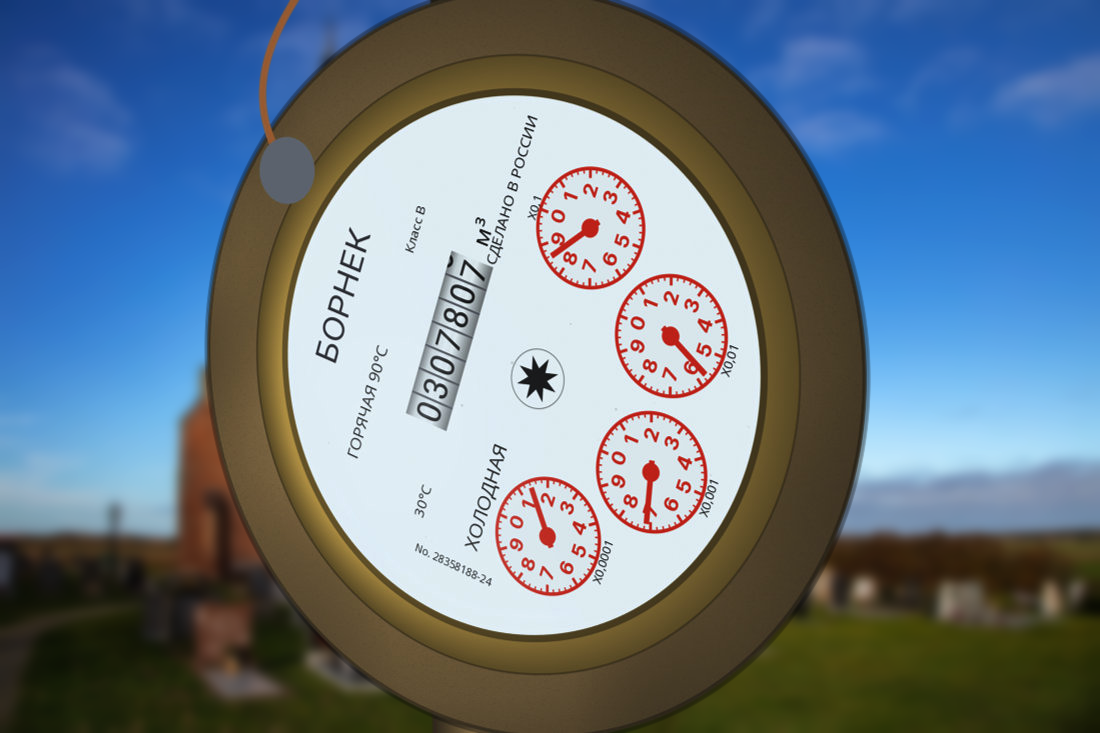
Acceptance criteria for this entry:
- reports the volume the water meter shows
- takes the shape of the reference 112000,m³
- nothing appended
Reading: 307806.8571,m³
